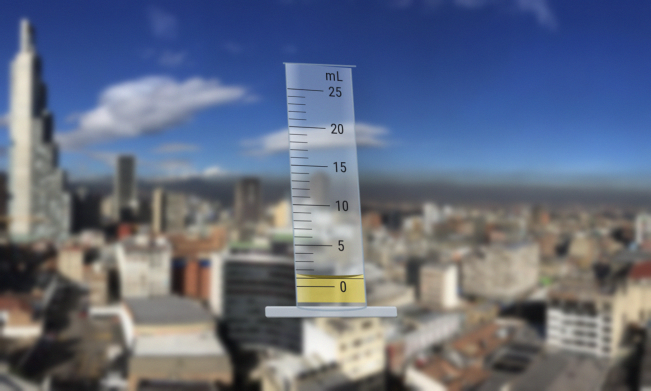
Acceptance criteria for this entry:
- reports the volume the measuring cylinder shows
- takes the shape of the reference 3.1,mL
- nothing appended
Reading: 1,mL
